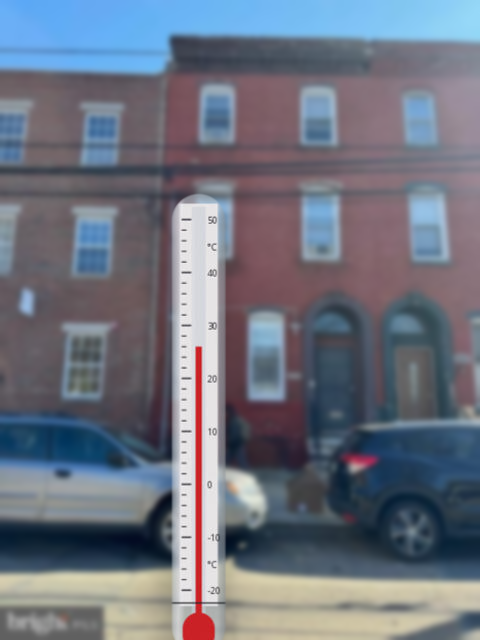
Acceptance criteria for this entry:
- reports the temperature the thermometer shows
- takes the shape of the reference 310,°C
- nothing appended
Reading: 26,°C
